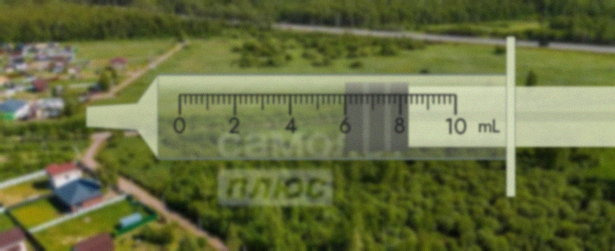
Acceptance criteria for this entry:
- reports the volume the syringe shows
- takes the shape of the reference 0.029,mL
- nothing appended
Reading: 6,mL
